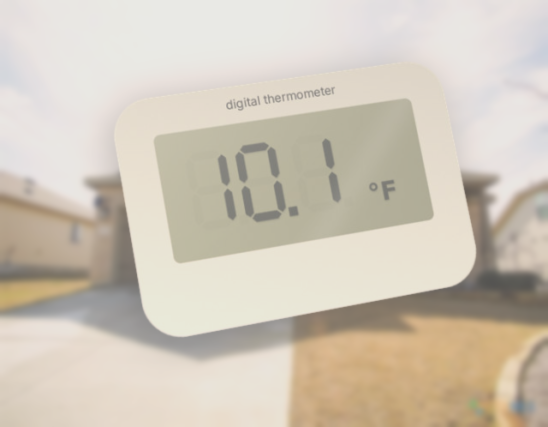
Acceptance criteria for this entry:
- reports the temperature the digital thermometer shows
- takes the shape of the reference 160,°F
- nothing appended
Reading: 10.1,°F
